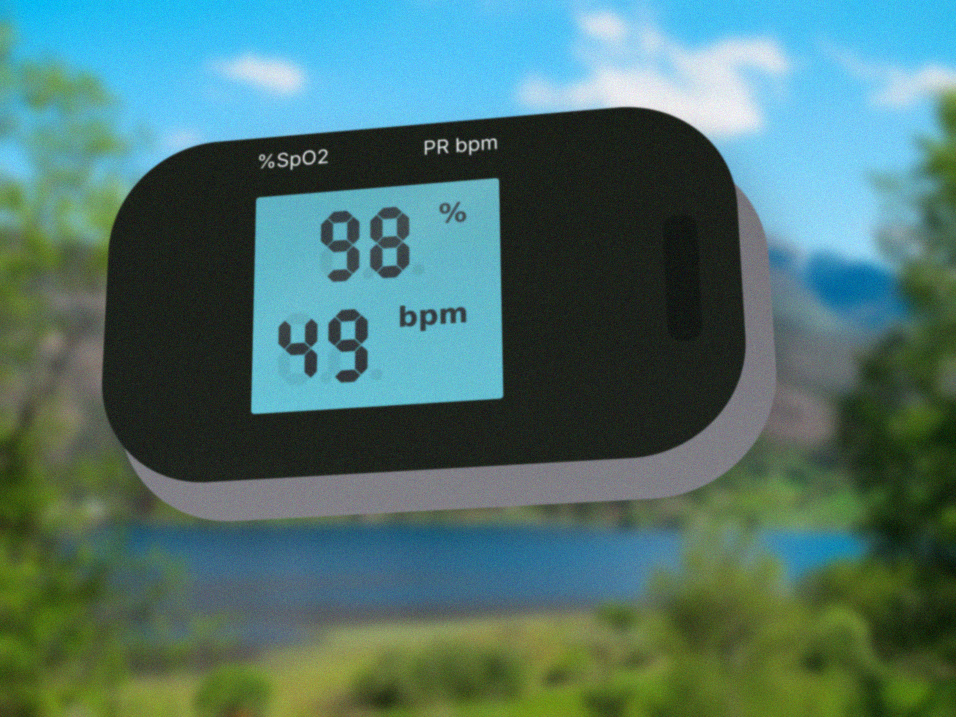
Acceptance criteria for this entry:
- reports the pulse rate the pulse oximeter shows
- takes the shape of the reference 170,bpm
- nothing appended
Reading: 49,bpm
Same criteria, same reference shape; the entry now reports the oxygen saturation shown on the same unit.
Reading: 98,%
